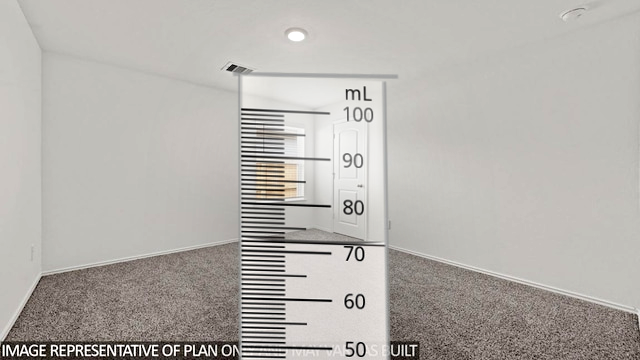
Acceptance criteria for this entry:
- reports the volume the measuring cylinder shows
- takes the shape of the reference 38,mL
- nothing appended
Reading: 72,mL
